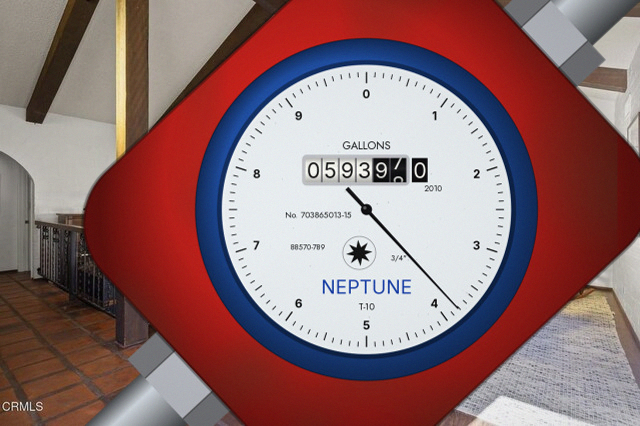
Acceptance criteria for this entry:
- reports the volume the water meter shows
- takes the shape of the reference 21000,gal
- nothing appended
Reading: 593973.8,gal
